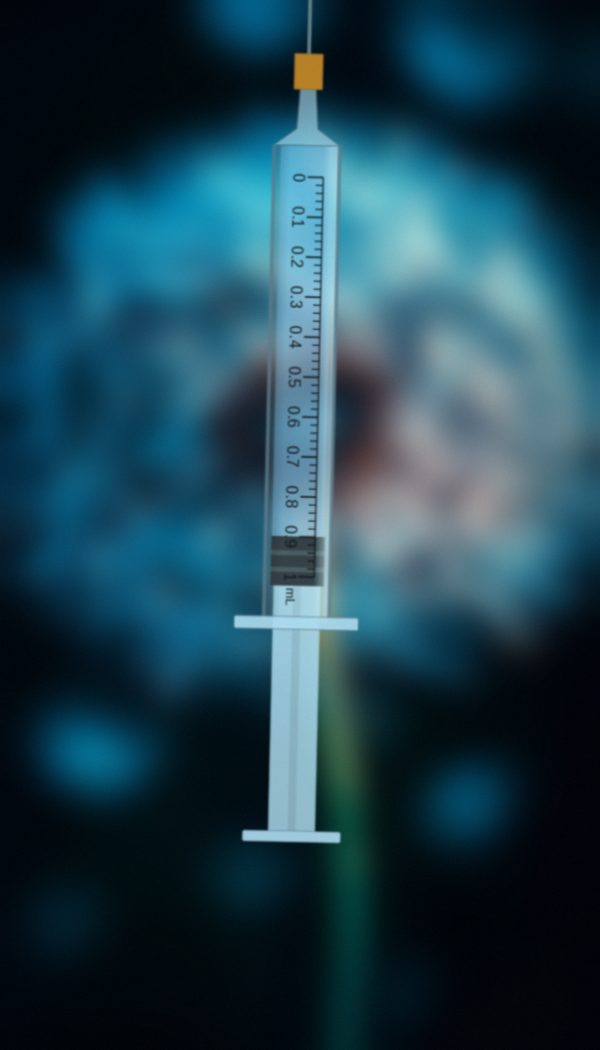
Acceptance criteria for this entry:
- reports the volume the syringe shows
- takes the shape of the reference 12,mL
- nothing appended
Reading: 0.9,mL
